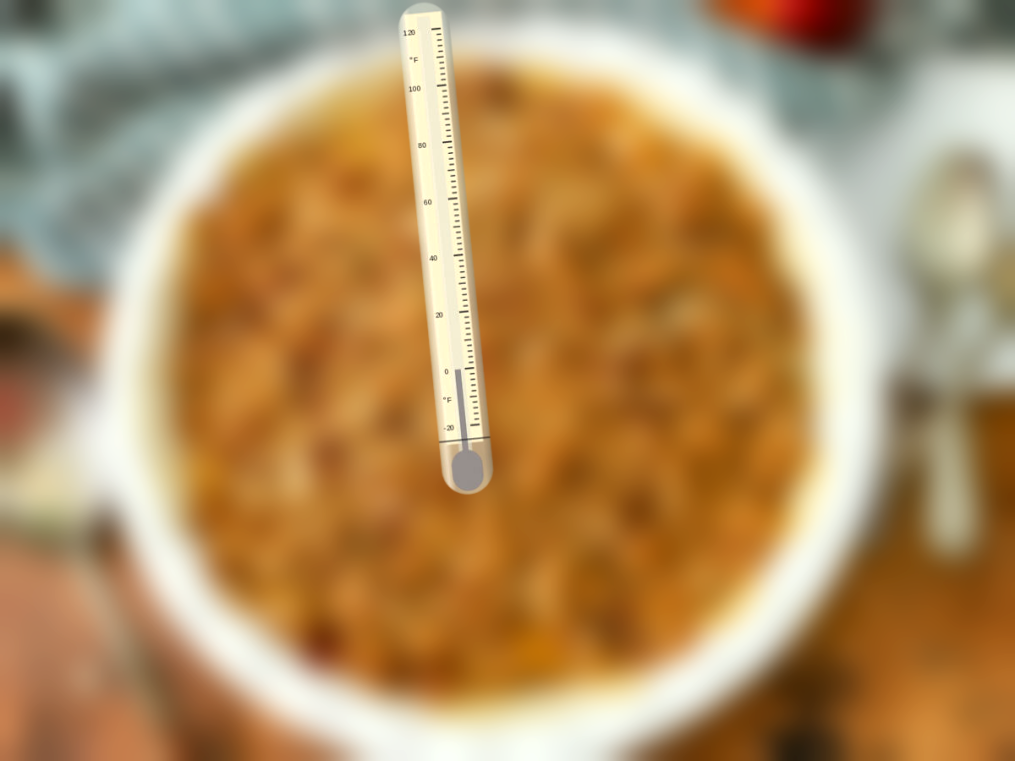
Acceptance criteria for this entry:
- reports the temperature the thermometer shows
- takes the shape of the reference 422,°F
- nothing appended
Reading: 0,°F
